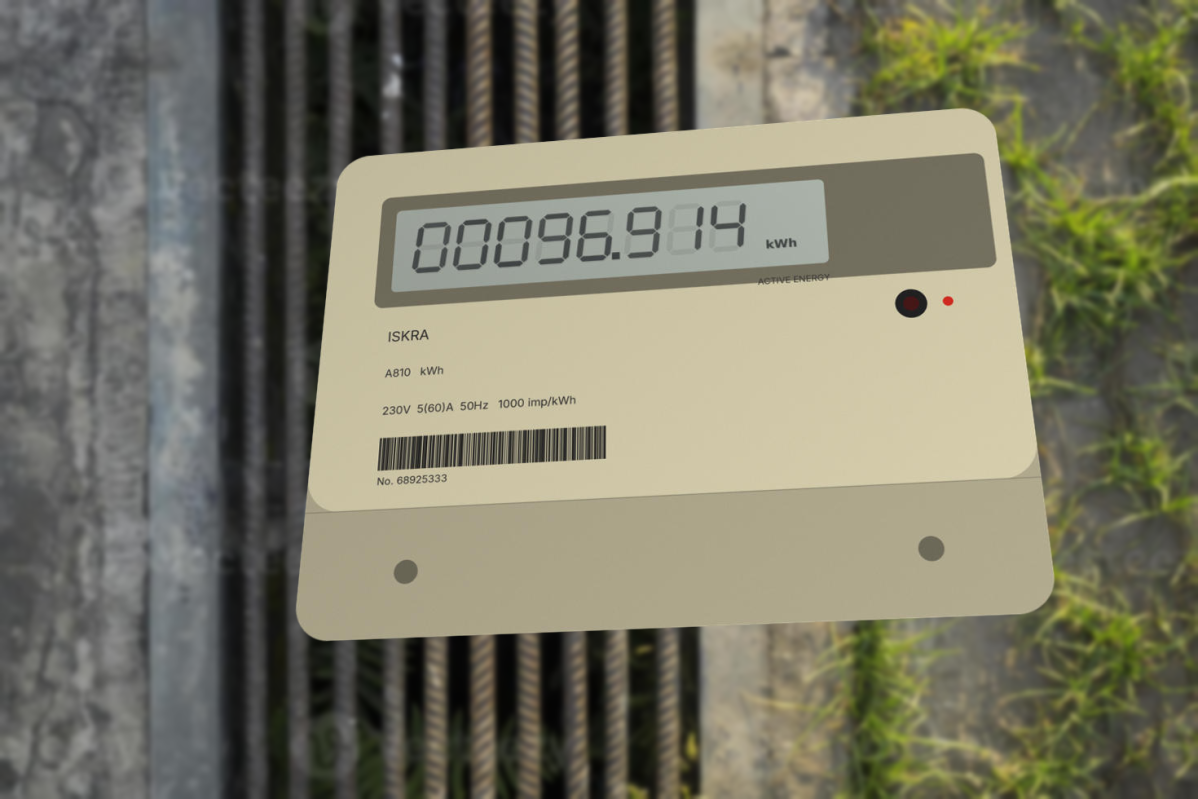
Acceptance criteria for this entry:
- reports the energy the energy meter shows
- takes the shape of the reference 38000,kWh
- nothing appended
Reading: 96.914,kWh
